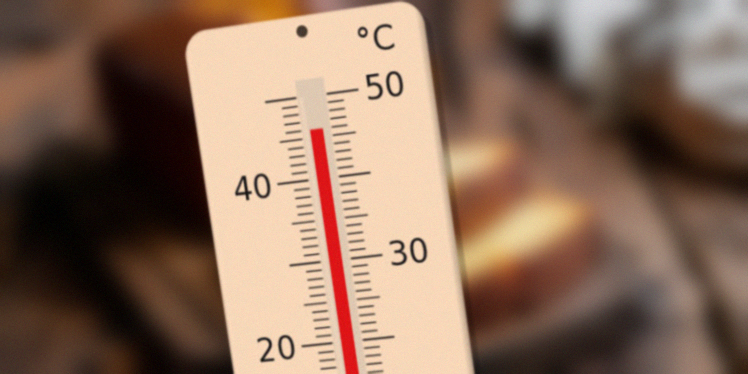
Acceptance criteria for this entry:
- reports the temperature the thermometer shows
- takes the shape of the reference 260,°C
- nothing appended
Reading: 46,°C
